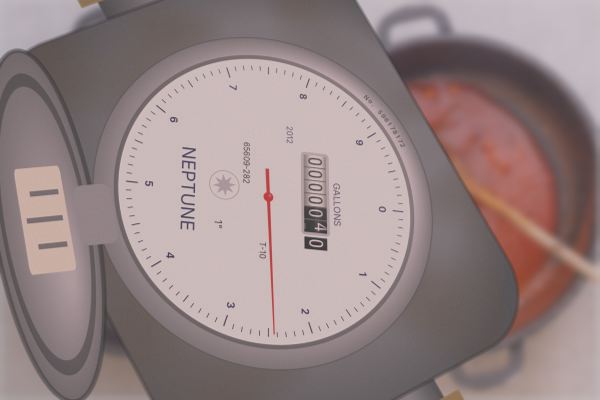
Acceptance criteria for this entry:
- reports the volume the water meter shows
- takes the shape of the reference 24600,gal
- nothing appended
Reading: 42.4,gal
